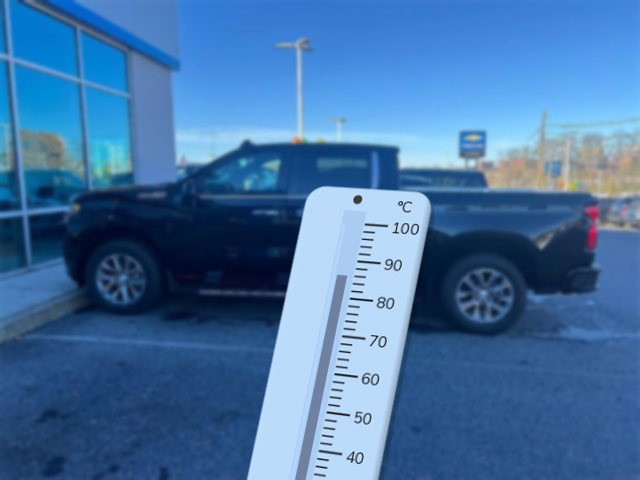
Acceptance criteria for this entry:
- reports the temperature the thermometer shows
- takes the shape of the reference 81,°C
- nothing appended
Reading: 86,°C
